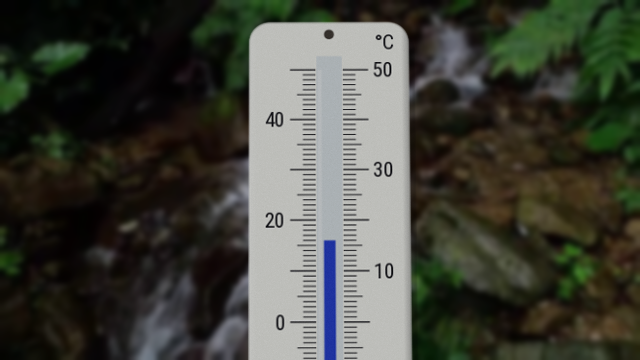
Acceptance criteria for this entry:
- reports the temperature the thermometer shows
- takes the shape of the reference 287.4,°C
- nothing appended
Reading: 16,°C
